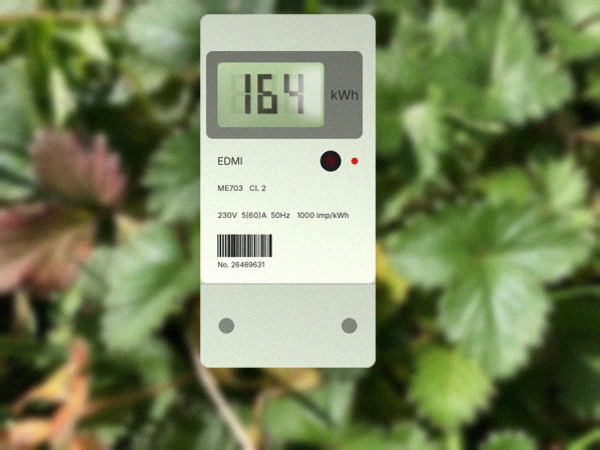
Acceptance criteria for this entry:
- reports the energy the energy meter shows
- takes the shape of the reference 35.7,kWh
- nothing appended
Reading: 164,kWh
